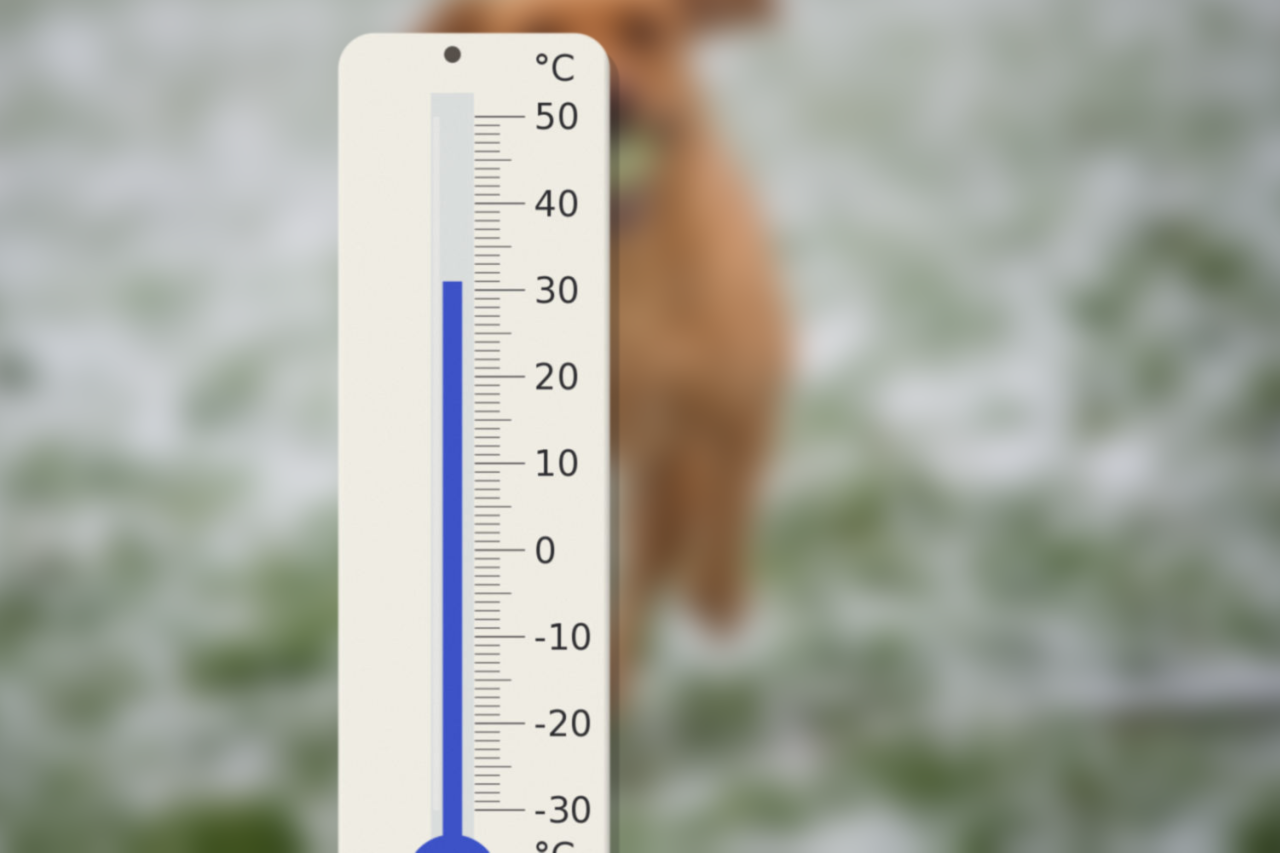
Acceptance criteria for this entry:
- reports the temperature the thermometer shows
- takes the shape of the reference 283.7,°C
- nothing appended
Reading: 31,°C
